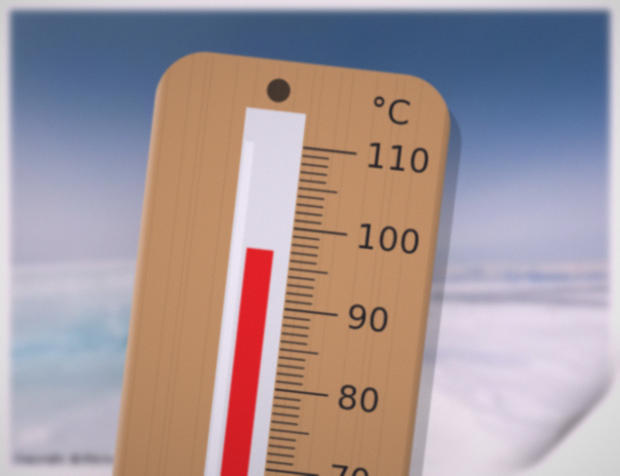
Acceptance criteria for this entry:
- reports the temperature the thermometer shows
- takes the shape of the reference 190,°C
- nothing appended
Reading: 97,°C
